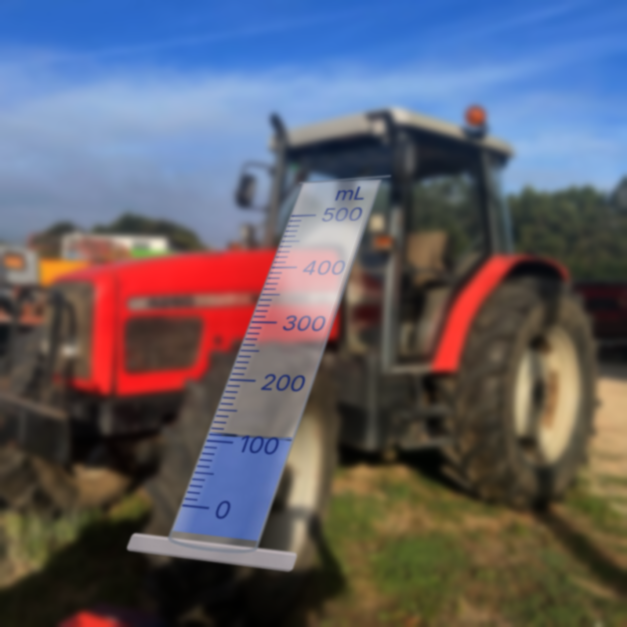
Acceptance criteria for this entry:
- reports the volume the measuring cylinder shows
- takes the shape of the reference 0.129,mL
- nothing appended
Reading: 110,mL
